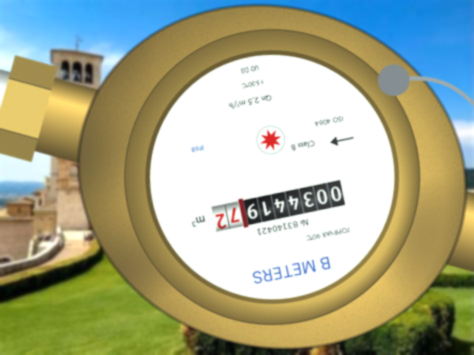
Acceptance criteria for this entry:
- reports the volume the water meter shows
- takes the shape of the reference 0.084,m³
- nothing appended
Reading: 34419.72,m³
